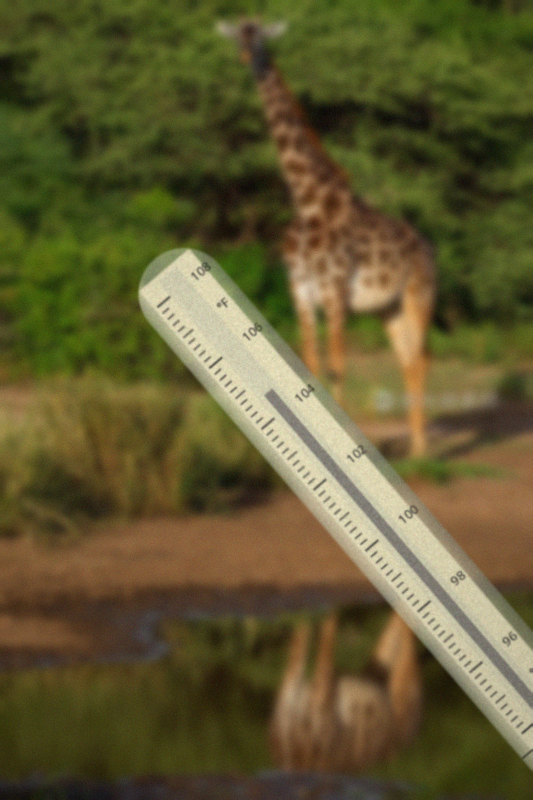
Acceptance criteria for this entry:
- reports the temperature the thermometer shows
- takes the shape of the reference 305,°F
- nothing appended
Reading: 104.6,°F
